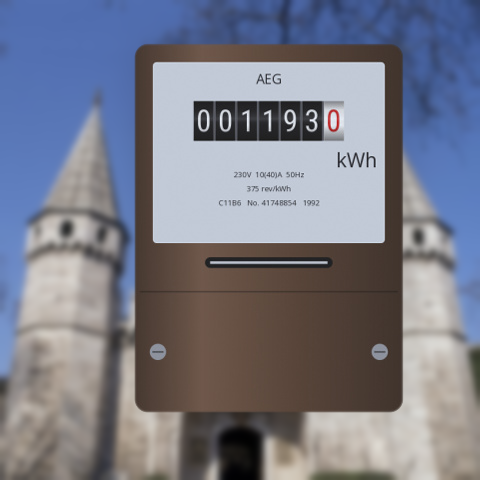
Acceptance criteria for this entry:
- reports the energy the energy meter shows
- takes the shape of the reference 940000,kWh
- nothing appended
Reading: 1193.0,kWh
